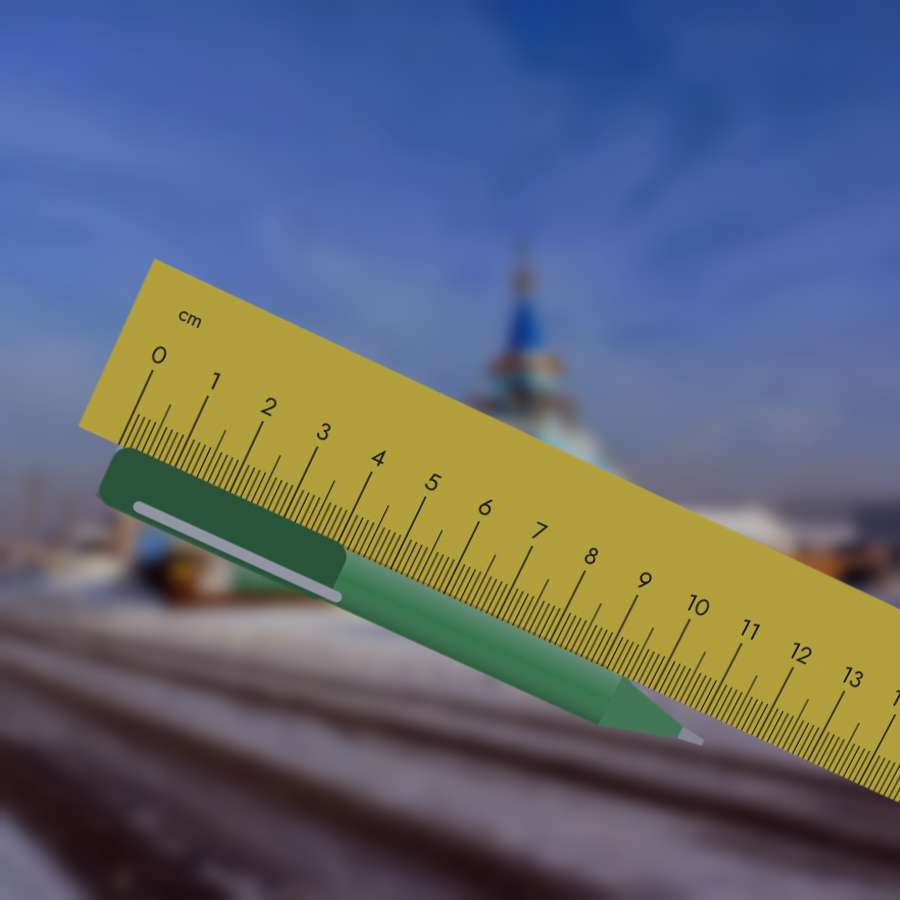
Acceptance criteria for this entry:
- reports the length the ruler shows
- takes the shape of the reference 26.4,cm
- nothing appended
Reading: 11.2,cm
